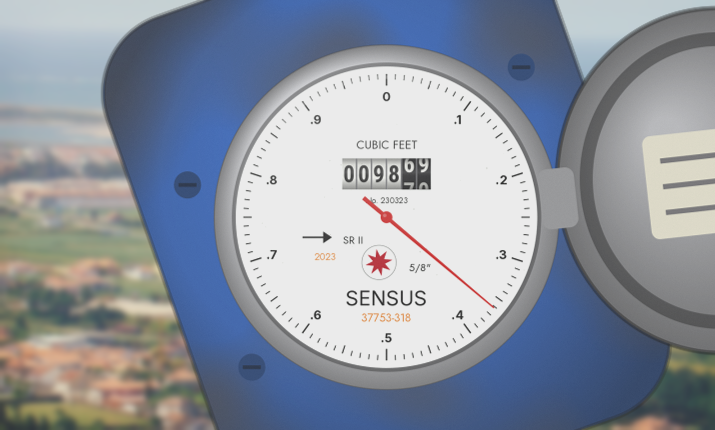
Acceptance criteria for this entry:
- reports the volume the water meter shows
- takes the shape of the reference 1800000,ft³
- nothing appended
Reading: 9869.36,ft³
